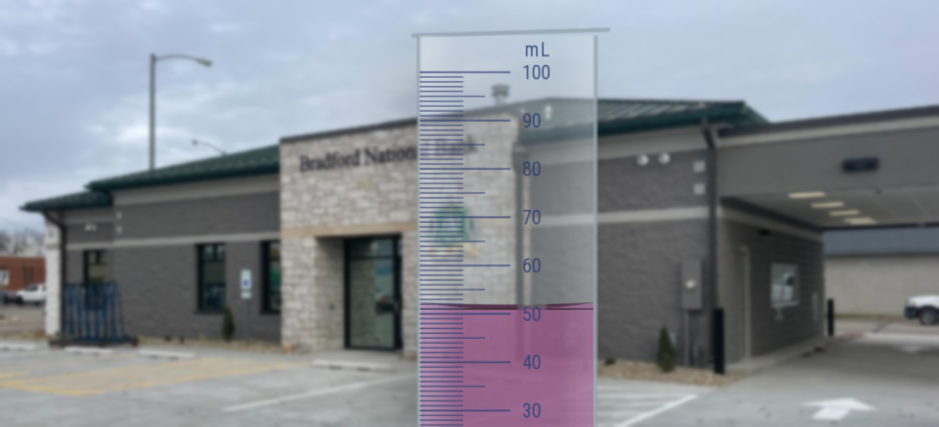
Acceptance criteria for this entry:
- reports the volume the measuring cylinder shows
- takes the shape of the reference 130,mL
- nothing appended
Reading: 51,mL
